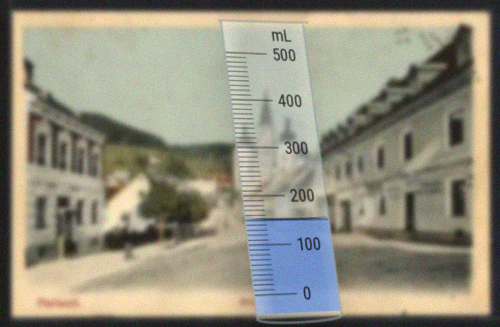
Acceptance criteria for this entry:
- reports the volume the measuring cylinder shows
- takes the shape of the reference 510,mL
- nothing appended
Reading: 150,mL
